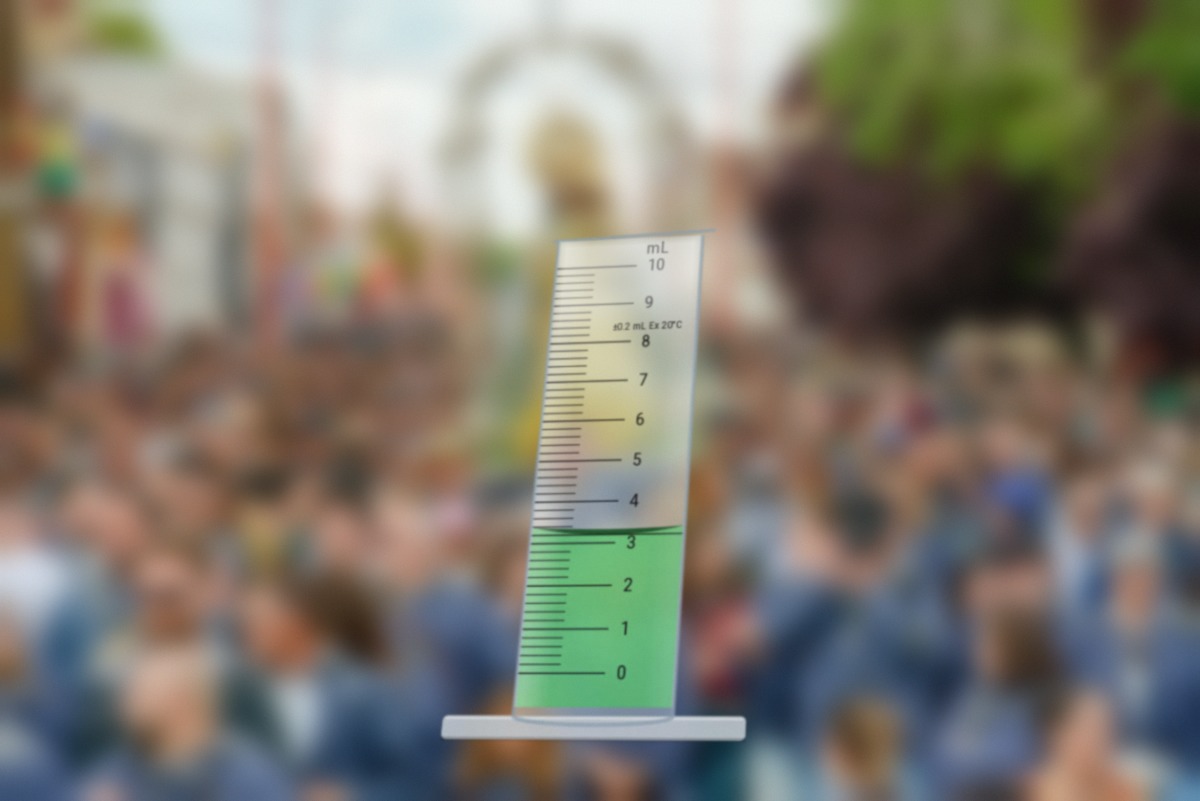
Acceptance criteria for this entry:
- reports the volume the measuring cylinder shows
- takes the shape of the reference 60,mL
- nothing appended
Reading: 3.2,mL
